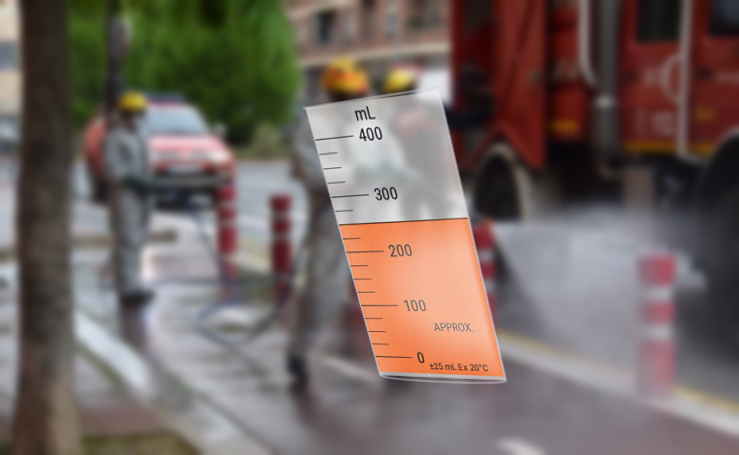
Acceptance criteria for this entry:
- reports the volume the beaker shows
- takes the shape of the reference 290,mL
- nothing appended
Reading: 250,mL
